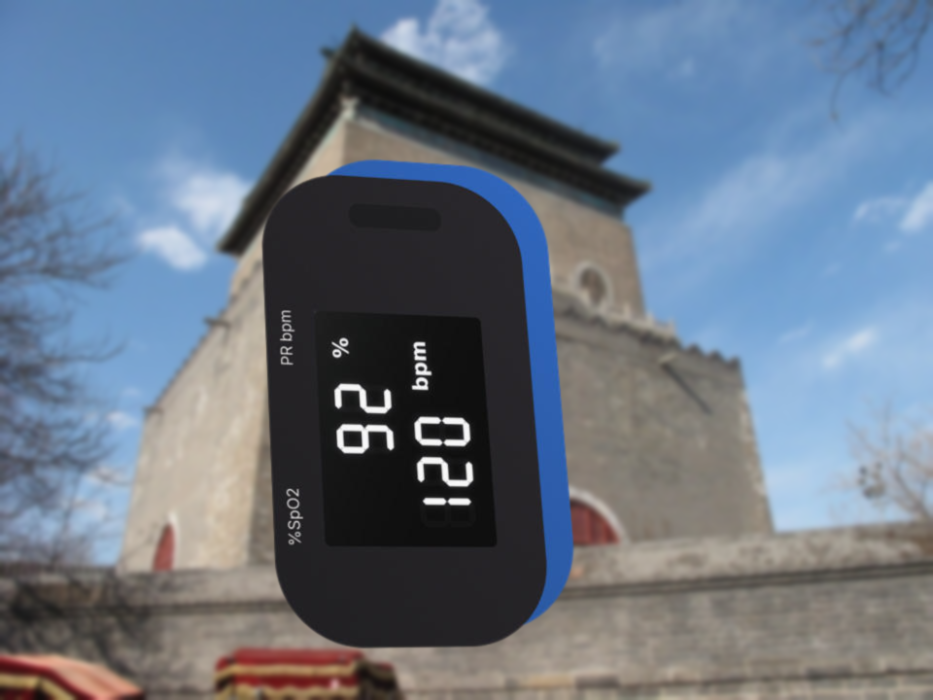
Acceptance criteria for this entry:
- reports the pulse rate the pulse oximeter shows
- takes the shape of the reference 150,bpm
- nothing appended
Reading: 120,bpm
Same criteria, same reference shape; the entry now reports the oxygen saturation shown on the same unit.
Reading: 92,%
